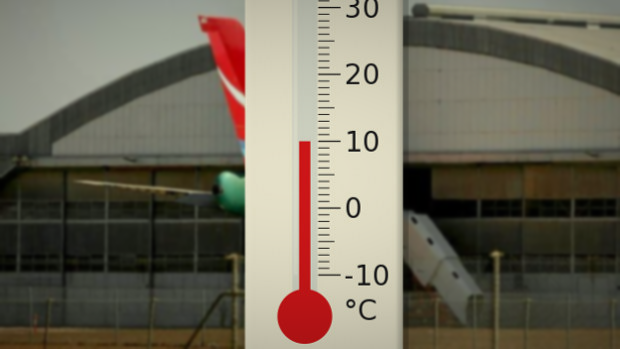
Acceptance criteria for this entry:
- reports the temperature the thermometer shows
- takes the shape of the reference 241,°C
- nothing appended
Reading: 10,°C
